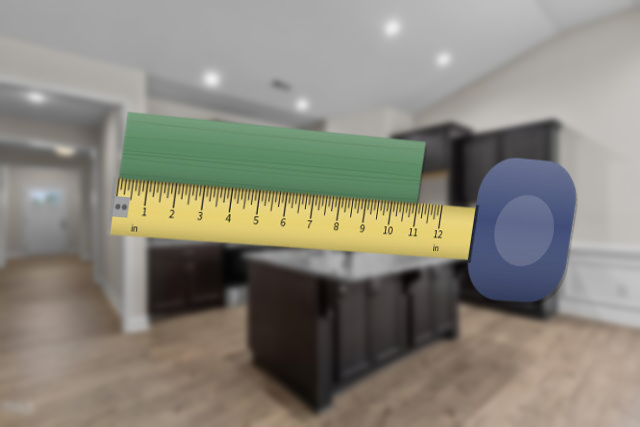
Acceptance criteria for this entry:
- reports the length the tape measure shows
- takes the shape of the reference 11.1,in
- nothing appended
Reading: 11,in
